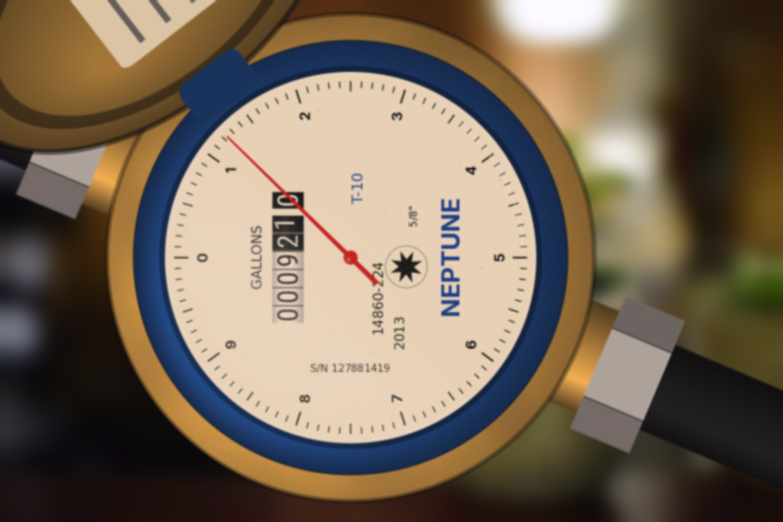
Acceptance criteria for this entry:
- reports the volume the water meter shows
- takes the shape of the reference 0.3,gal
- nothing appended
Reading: 9211.2,gal
